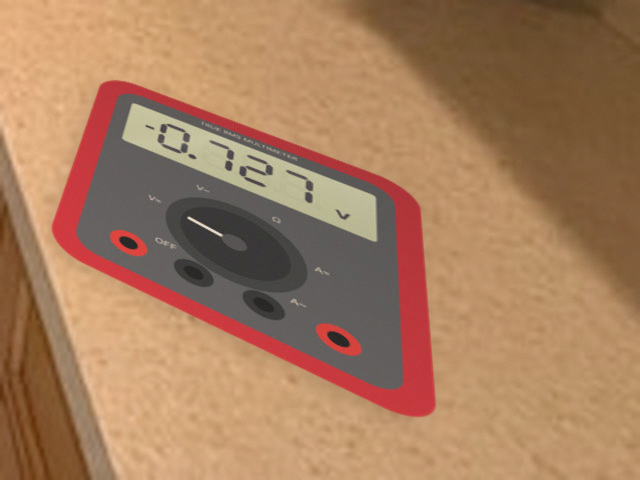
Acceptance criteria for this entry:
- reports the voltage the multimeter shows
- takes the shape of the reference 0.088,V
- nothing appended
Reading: -0.727,V
